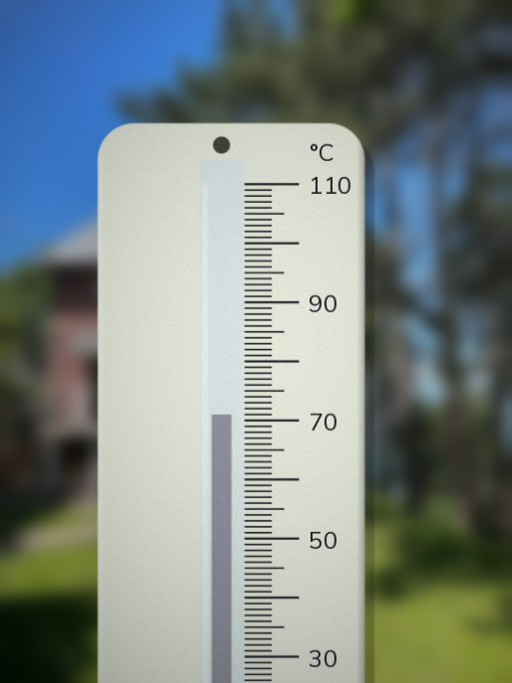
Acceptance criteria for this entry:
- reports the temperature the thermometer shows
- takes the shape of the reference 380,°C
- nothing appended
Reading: 71,°C
